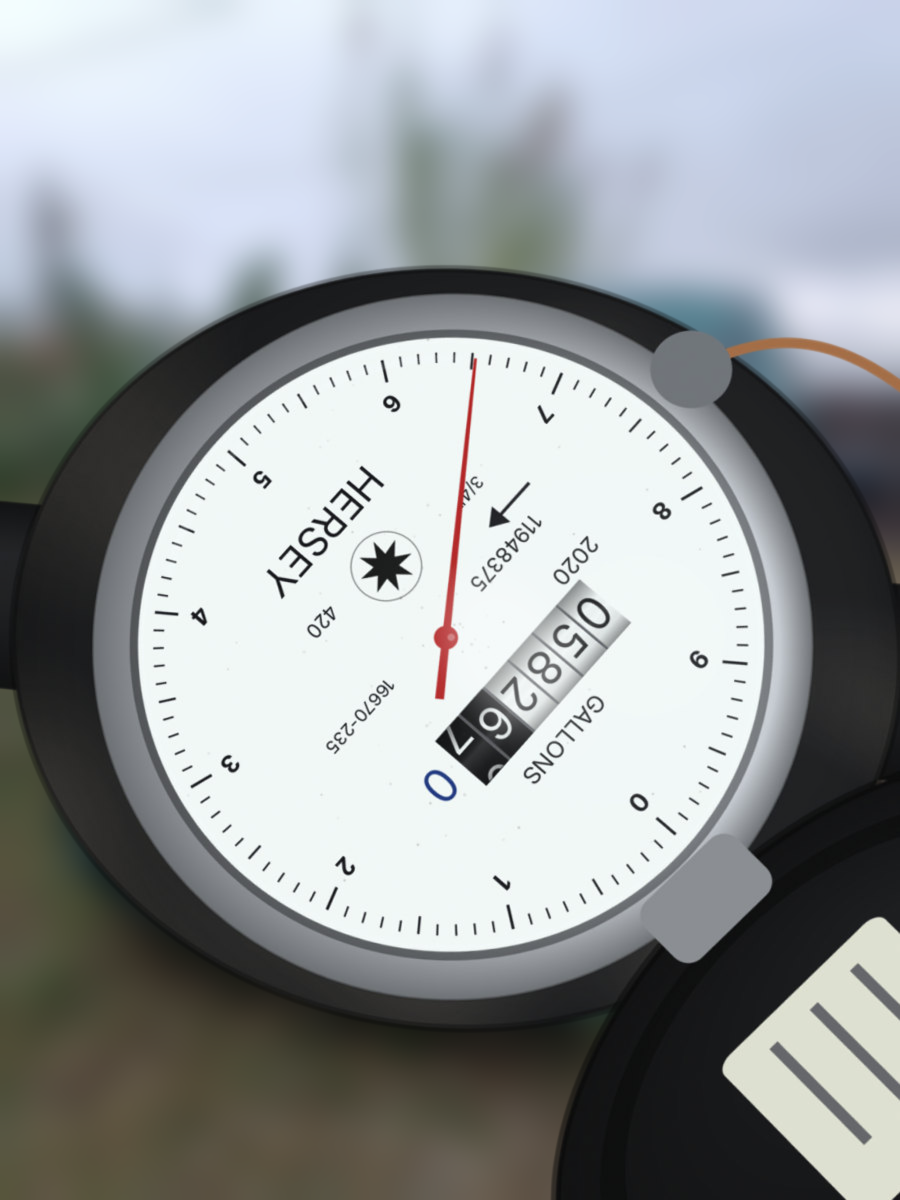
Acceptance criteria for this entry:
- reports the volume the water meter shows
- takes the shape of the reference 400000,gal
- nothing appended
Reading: 582666.5,gal
